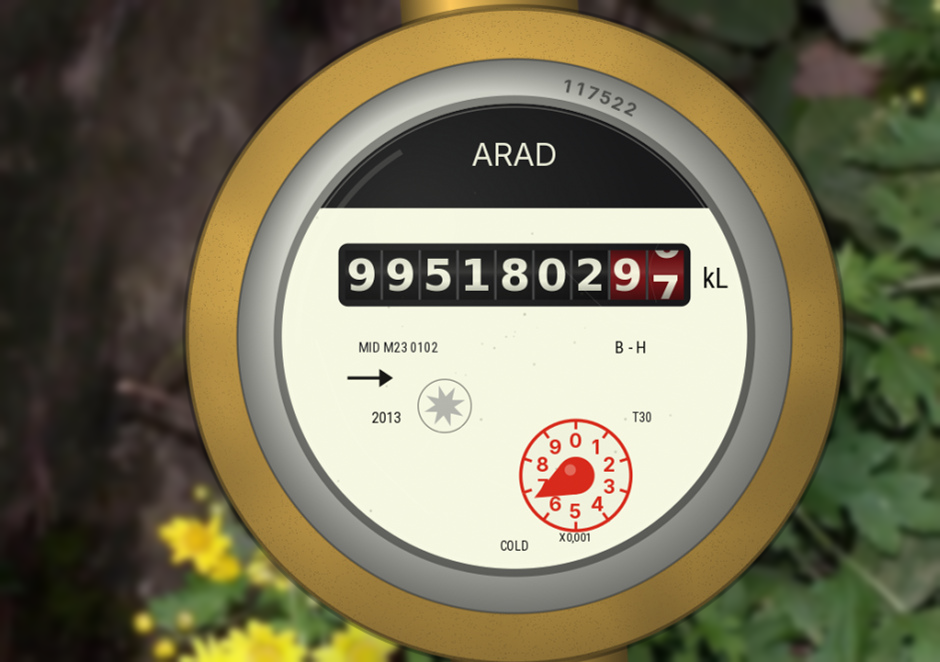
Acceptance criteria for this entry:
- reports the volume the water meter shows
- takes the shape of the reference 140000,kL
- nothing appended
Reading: 9951802.966,kL
